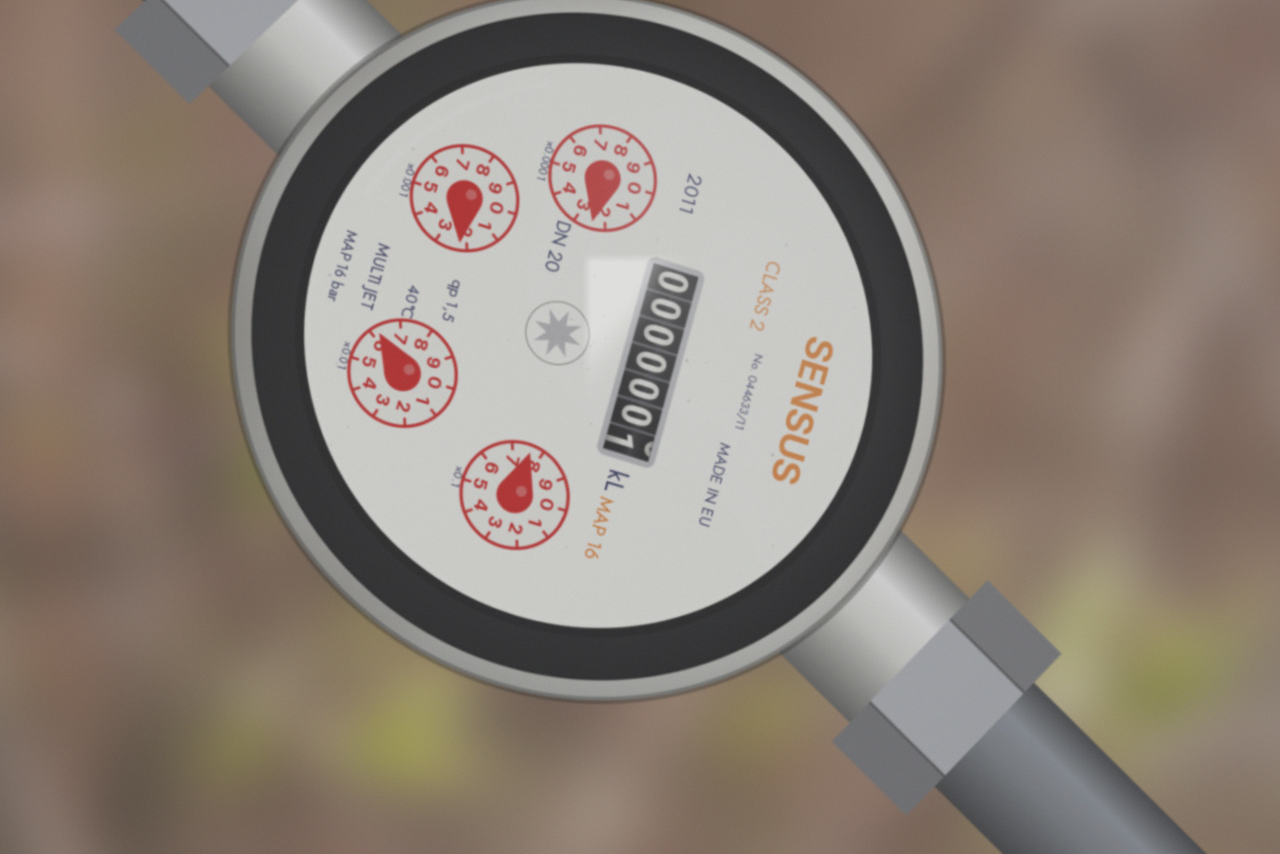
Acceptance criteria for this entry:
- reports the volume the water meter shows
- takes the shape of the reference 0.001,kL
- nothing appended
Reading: 0.7622,kL
